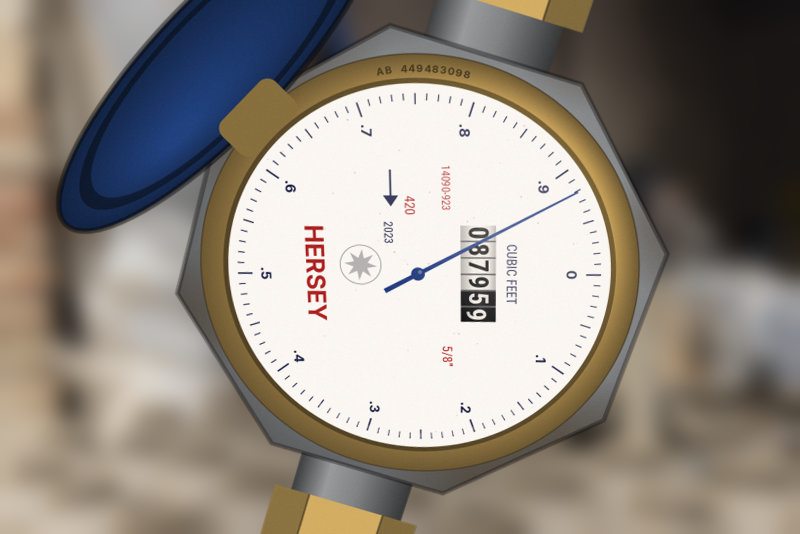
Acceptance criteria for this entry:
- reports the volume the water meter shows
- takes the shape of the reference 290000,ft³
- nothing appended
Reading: 87958.92,ft³
